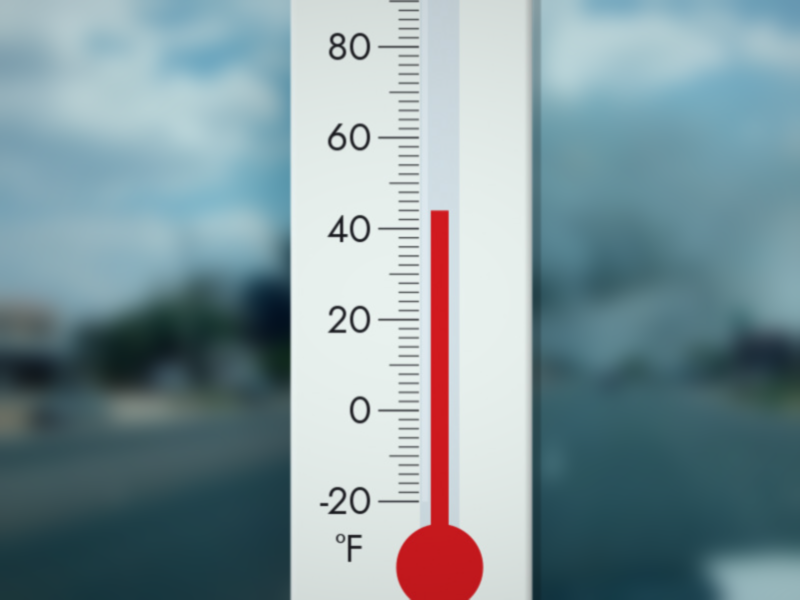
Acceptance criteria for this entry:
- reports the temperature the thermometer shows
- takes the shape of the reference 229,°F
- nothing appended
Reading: 44,°F
